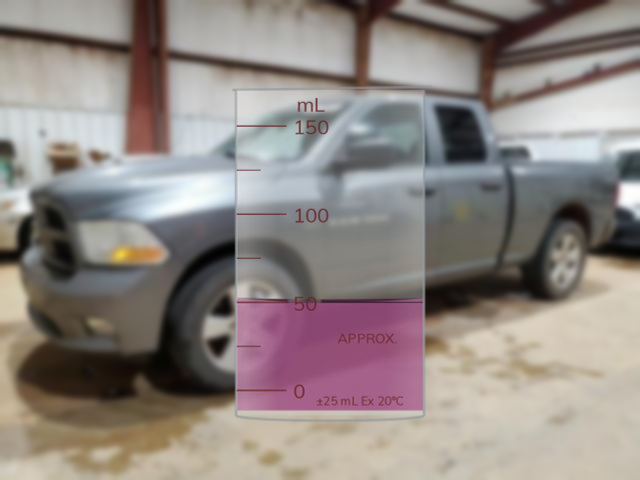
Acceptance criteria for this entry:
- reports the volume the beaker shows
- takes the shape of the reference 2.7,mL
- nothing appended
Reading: 50,mL
